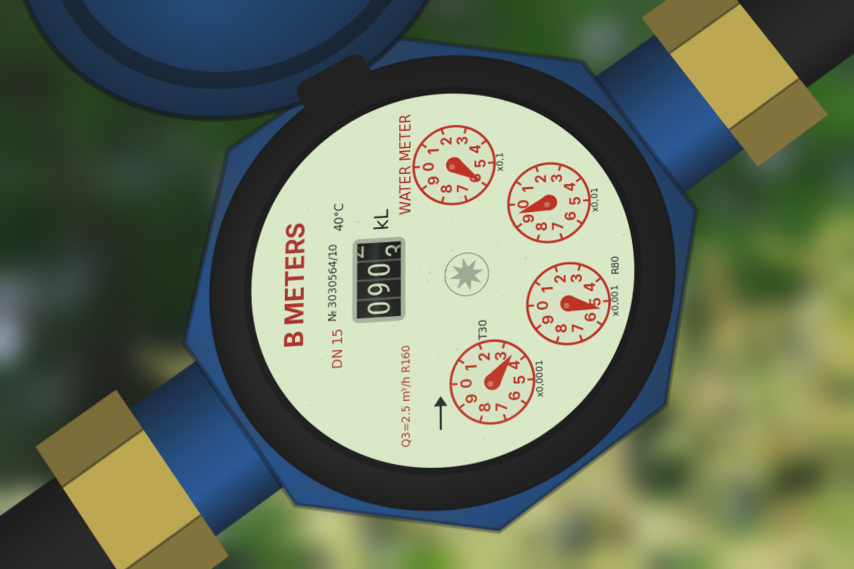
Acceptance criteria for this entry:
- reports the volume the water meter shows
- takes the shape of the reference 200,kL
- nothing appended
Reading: 902.5953,kL
